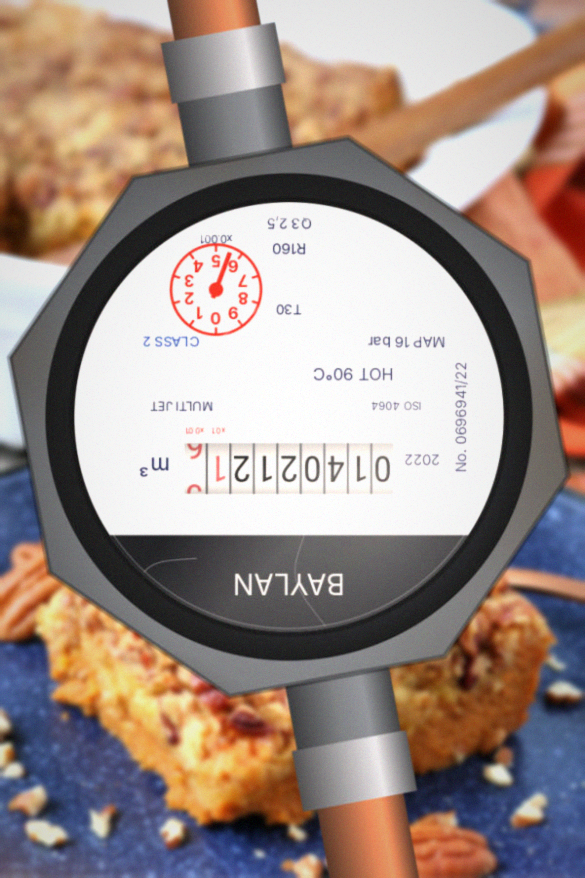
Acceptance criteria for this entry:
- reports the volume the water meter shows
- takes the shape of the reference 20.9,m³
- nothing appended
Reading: 140212.155,m³
